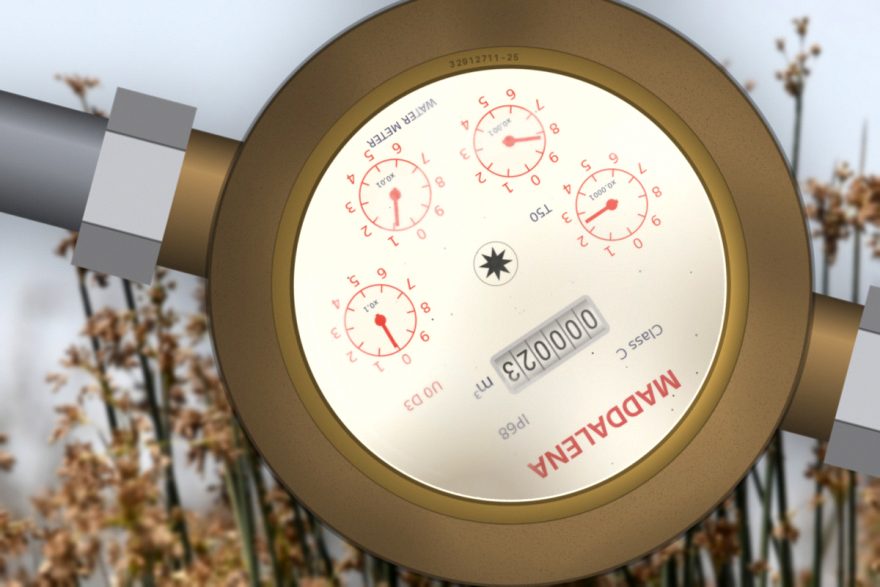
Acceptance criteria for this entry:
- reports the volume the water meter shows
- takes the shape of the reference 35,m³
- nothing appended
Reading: 23.0082,m³
